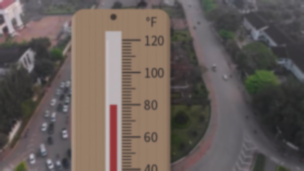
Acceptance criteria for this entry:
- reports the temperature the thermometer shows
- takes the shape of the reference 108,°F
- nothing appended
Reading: 80,°F
